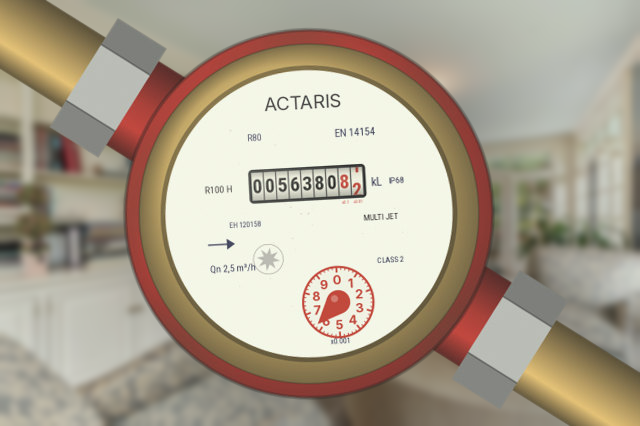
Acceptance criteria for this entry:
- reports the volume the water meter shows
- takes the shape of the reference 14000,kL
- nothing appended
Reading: 56380.816,kL
